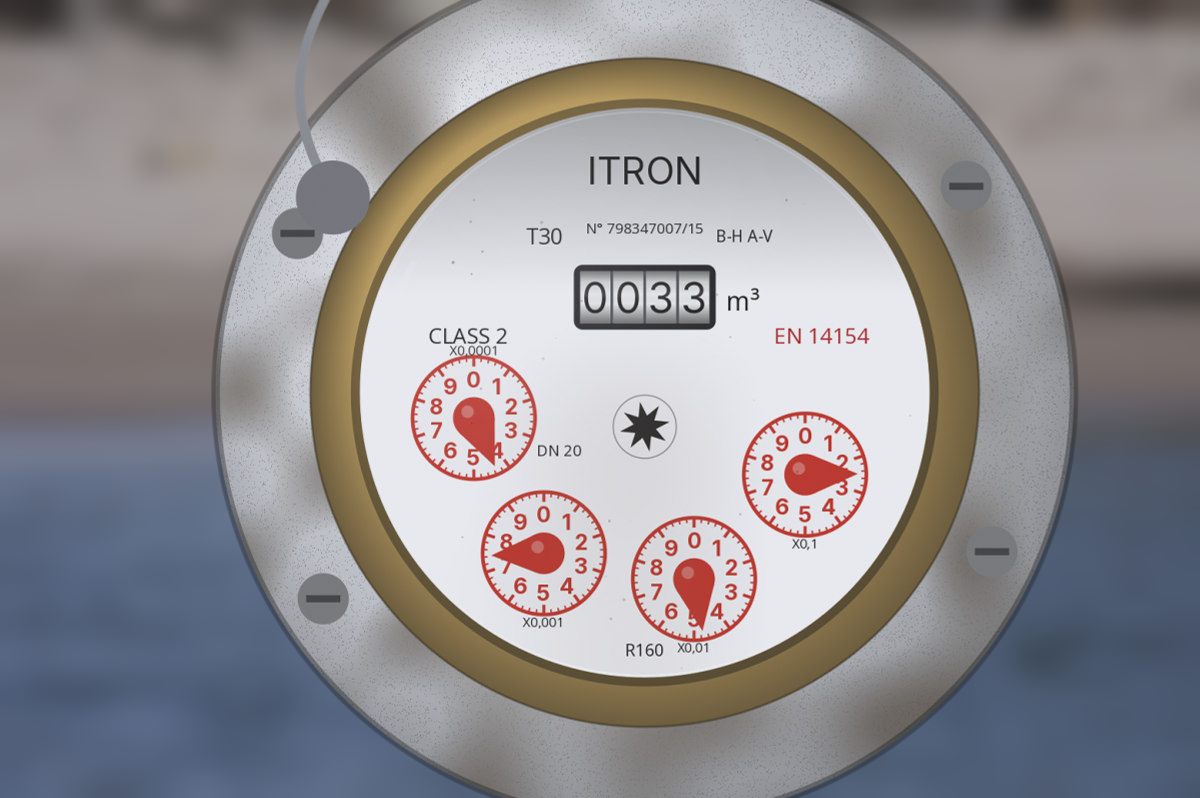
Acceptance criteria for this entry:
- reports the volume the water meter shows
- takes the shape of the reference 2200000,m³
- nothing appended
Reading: 33.2474,m³
